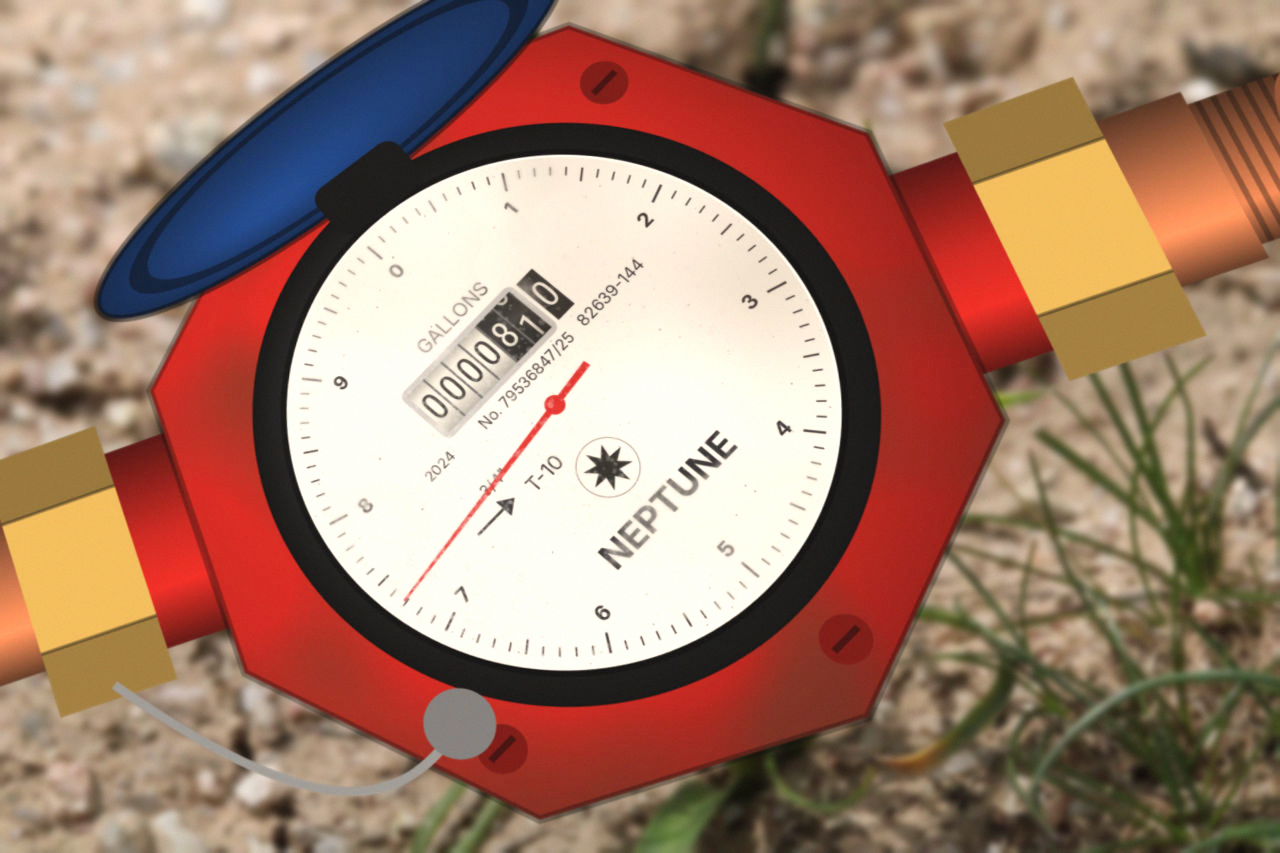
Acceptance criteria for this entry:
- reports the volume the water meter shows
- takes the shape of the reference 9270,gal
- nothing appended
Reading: 807.3,gal
